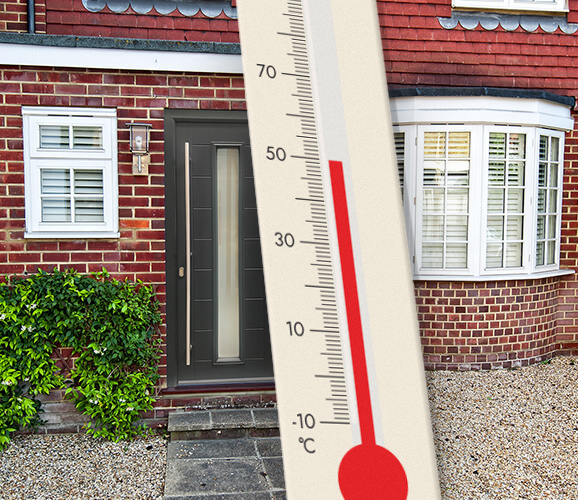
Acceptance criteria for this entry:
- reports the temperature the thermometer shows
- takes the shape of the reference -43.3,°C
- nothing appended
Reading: 50,°C
